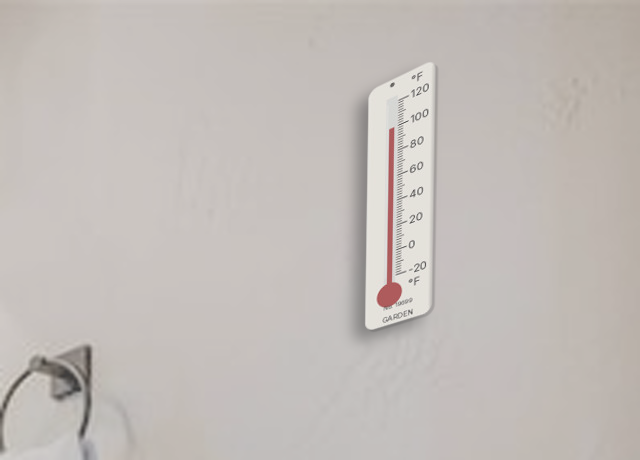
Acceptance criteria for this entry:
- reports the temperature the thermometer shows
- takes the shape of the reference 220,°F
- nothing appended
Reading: 100,°F
